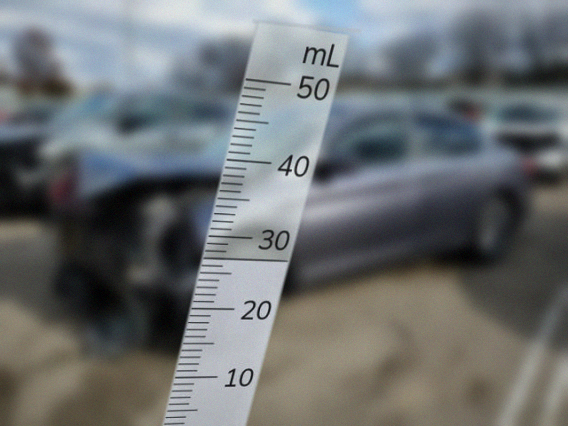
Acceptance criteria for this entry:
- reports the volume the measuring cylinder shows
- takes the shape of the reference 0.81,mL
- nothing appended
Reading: 27,mL
